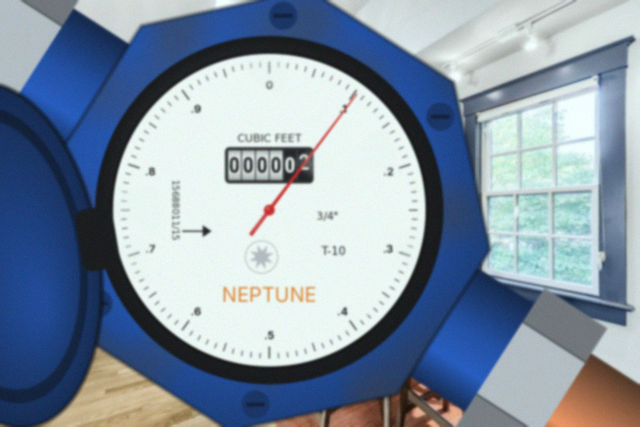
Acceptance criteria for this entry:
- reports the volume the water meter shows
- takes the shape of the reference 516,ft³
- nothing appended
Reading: 2.10,ft³
